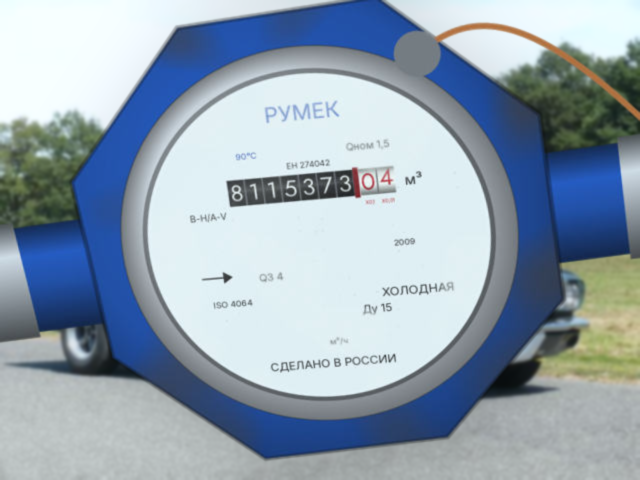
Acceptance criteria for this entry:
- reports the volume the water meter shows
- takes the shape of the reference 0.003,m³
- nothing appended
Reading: 8115373.04,m³
